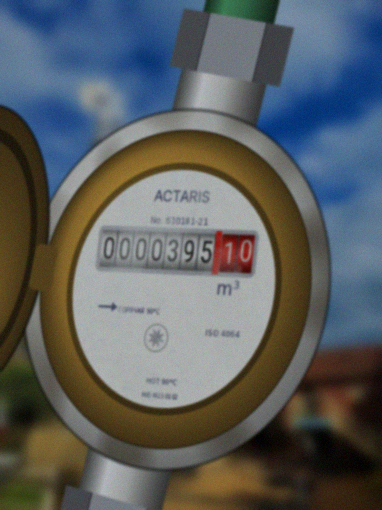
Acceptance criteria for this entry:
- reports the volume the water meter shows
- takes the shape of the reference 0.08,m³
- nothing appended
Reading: 395.10,m³
